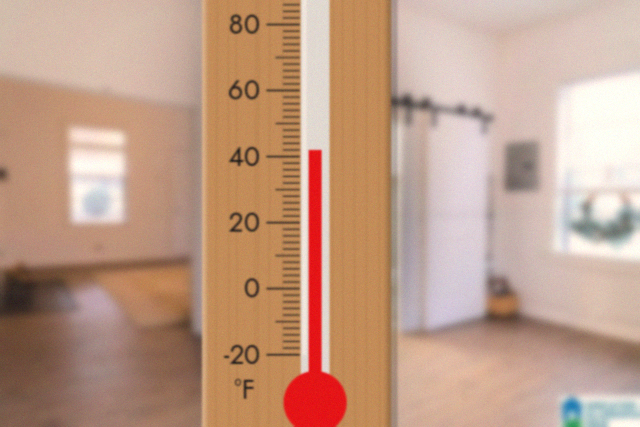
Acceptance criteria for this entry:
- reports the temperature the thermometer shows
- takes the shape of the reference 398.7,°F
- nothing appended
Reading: 42,°F
